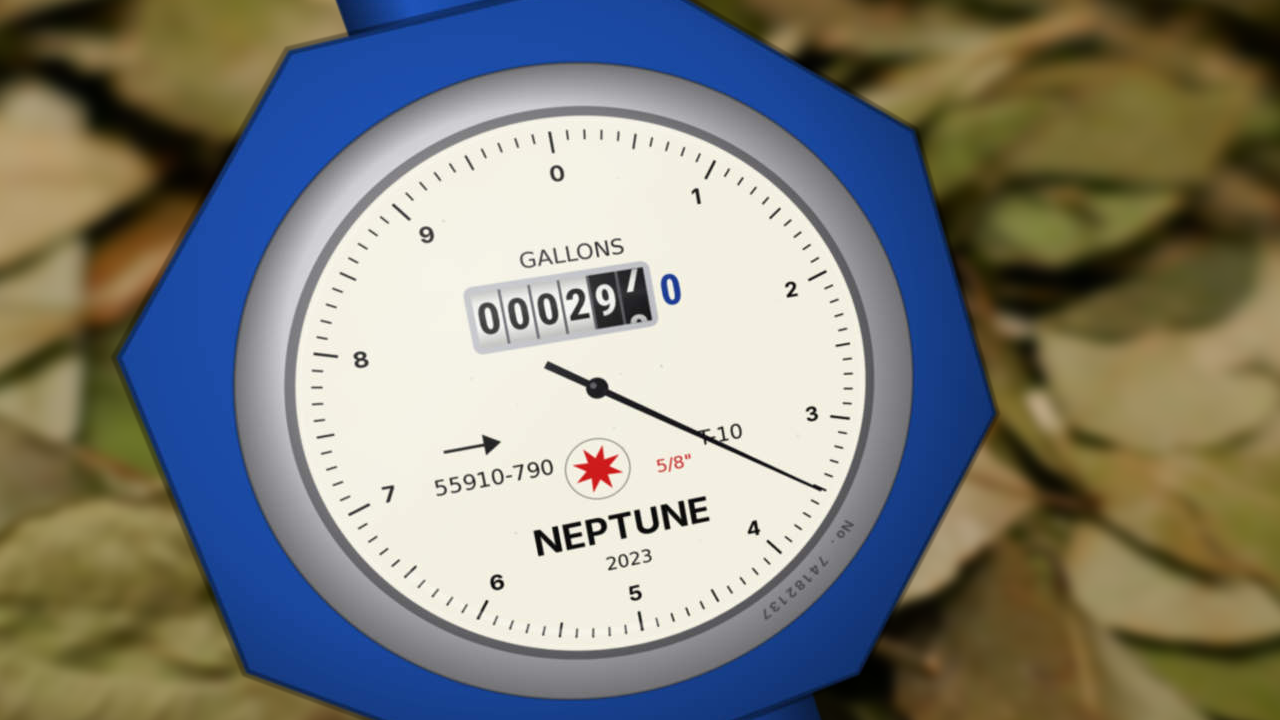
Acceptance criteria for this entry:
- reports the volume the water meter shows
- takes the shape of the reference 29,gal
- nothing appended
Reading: 2973.5,gal
